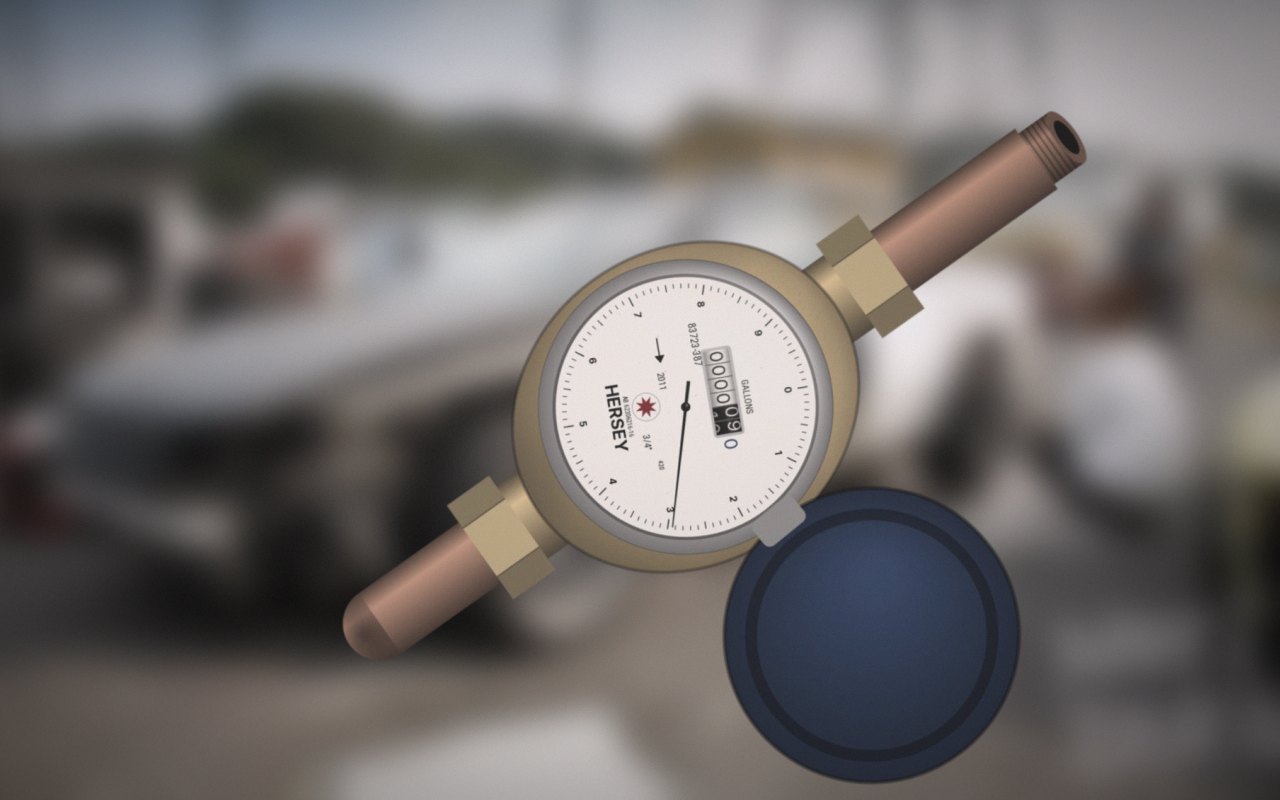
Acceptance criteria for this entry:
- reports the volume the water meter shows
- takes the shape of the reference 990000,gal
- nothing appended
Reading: 92.9,gal
